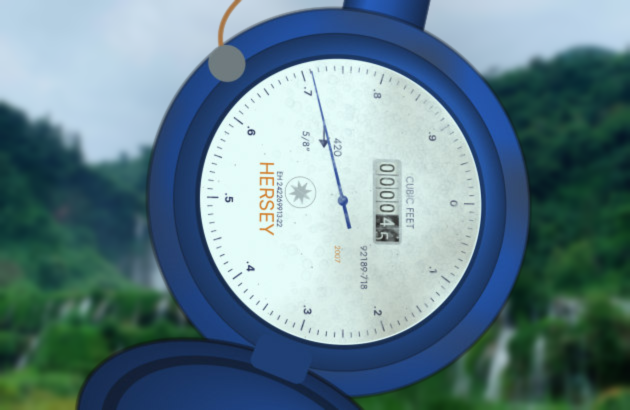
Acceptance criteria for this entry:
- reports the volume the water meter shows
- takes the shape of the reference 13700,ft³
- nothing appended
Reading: 44.71,ft³
